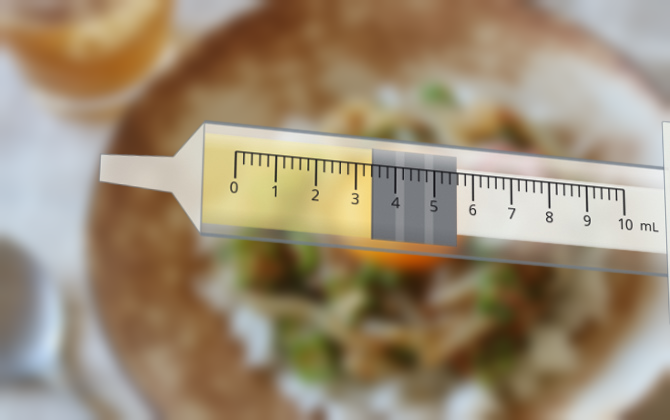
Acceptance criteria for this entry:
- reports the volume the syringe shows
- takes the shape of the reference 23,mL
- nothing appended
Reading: 3.4,mL
